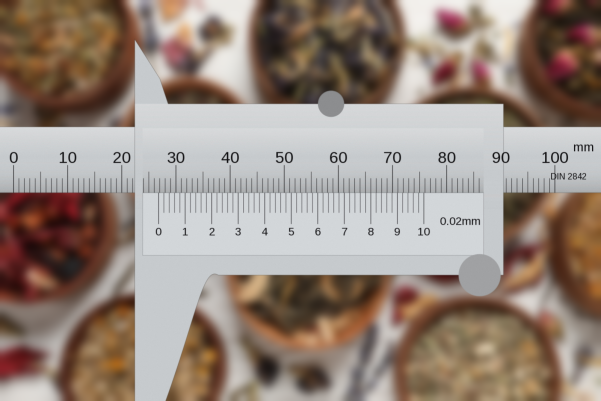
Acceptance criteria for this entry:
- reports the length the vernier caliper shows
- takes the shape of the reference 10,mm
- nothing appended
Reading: 26.8,mm
